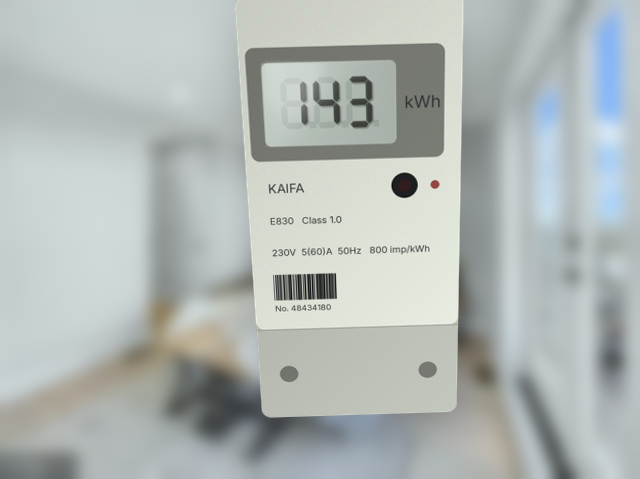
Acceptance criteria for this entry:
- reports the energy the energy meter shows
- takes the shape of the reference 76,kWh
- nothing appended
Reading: 143,kWh
